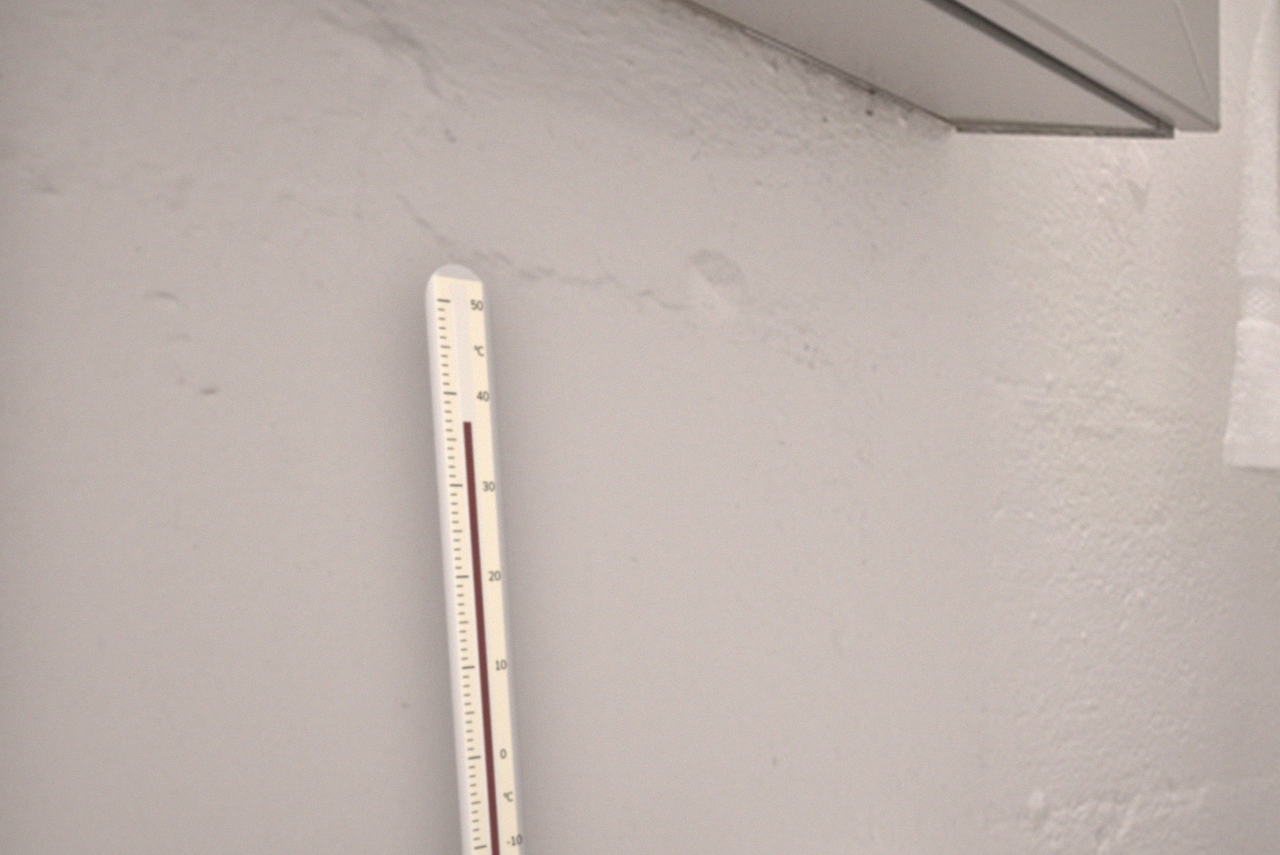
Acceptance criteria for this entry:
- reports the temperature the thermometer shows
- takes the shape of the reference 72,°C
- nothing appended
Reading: 37,°C
